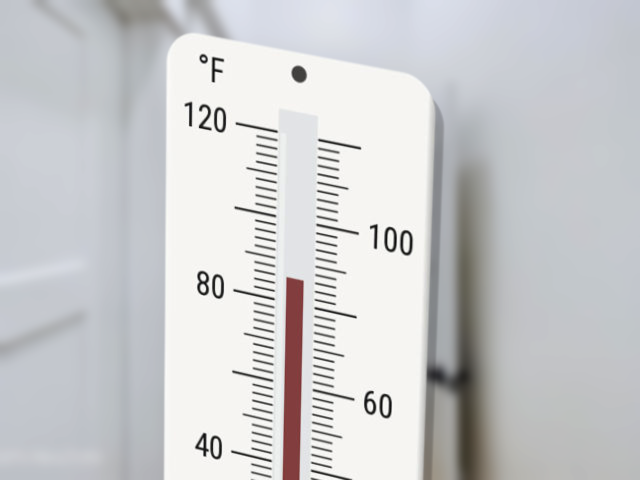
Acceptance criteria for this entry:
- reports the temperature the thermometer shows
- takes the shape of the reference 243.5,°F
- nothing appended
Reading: 86,°F
